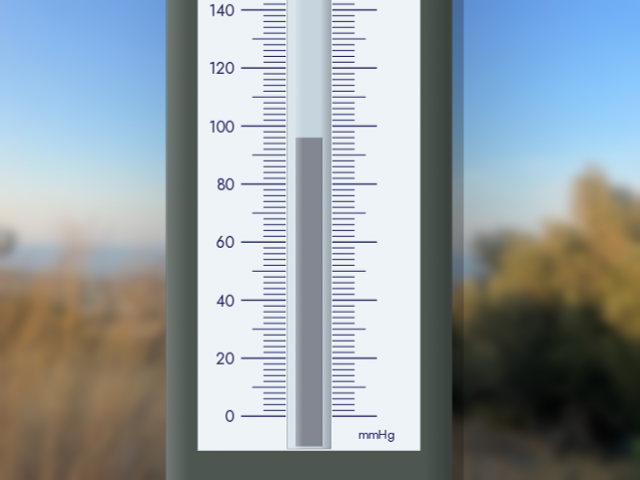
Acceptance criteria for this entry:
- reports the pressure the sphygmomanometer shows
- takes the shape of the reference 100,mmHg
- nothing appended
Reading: 96,mmHg
